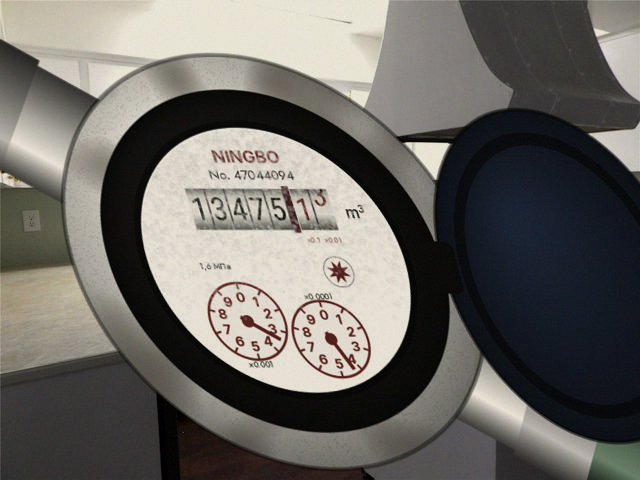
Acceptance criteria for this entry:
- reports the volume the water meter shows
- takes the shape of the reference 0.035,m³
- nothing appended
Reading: 13475.1334,m³
